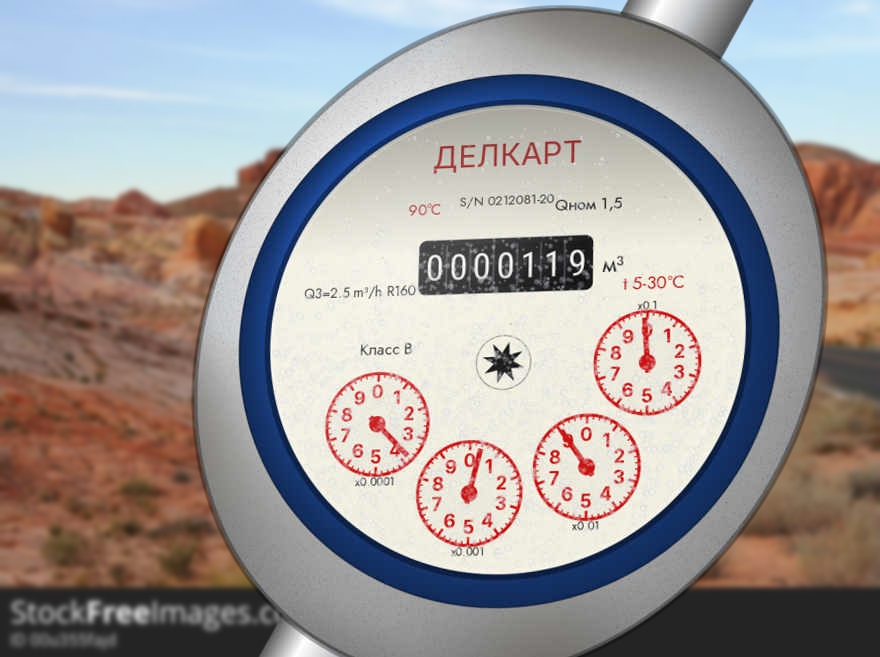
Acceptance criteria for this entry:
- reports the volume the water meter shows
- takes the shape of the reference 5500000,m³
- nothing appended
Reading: 118.9903,m³
